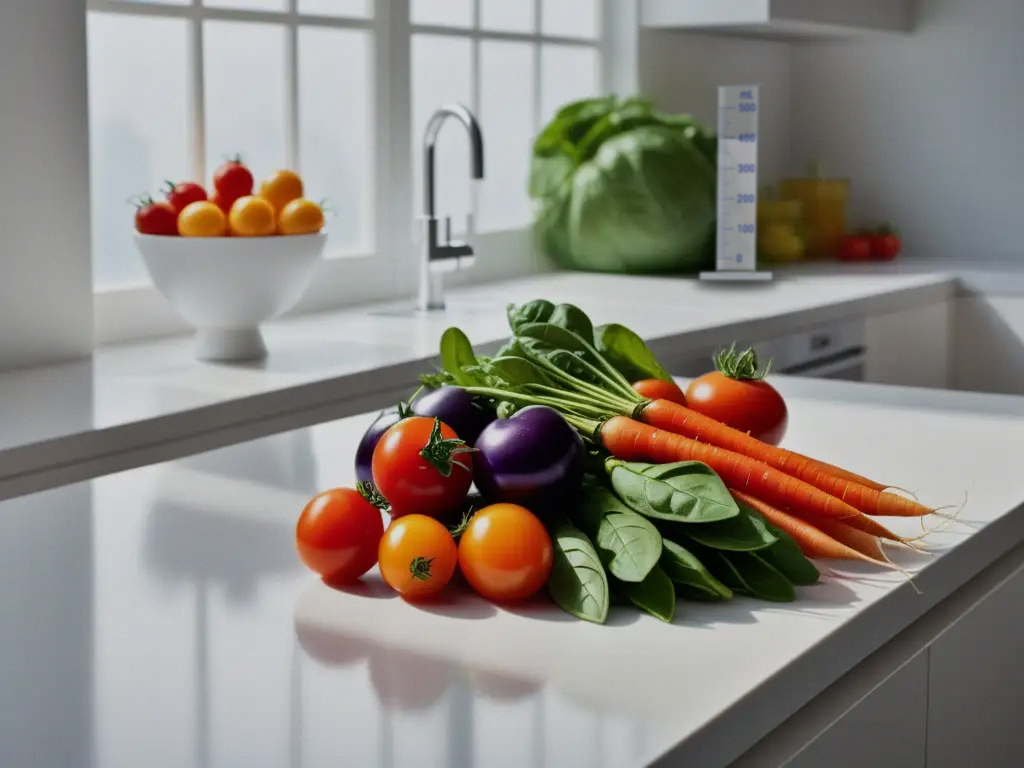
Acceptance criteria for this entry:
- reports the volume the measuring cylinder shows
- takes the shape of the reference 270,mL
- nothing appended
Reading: 400,mL
